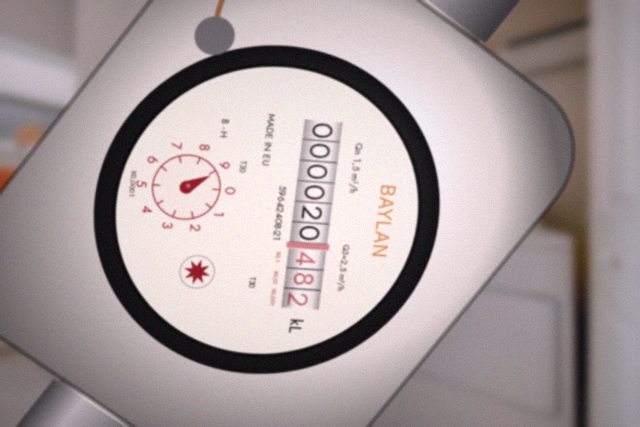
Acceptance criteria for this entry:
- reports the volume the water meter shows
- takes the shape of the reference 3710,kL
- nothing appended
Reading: 20.4819,kL
